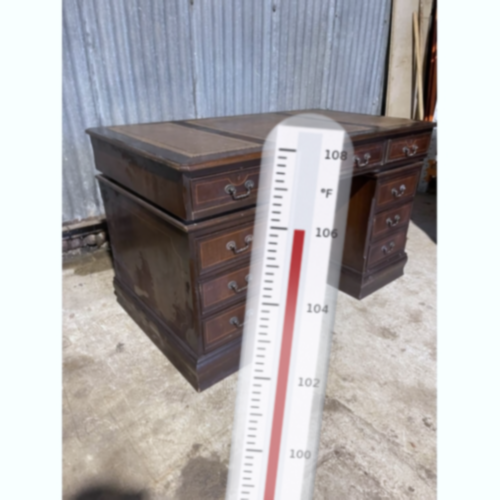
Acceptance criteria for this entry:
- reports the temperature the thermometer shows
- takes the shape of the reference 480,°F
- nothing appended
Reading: 106,°F
